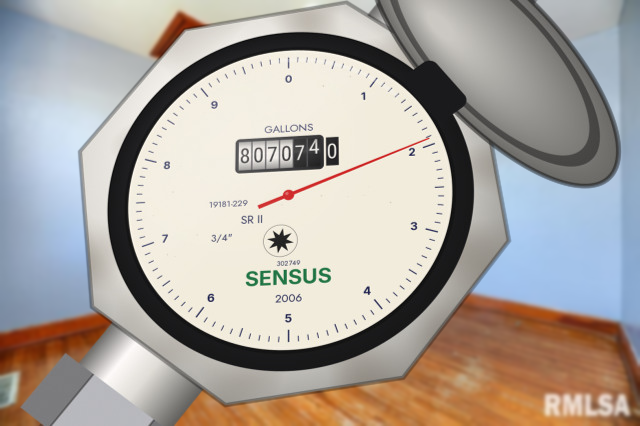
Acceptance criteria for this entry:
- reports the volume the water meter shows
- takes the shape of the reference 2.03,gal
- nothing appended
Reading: 8070741.9,gal
